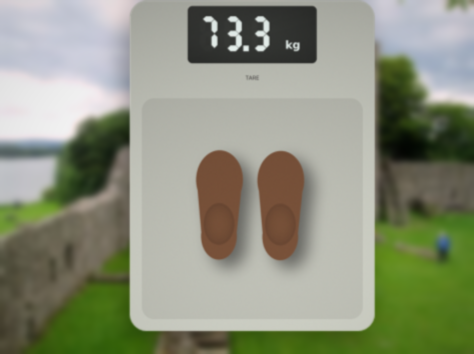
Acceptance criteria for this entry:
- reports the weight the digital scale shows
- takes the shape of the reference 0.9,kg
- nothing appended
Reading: 73.3,kg
